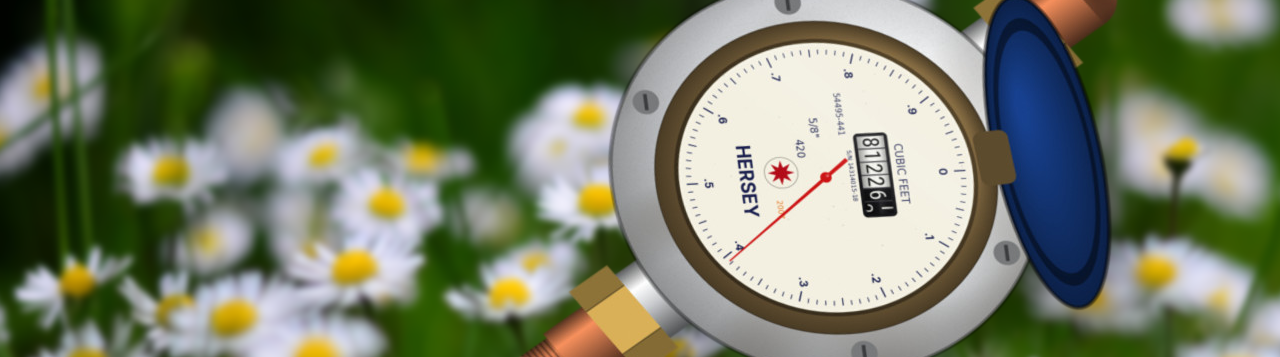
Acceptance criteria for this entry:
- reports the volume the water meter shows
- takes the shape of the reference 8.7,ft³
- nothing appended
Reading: 812261.39,ft³
